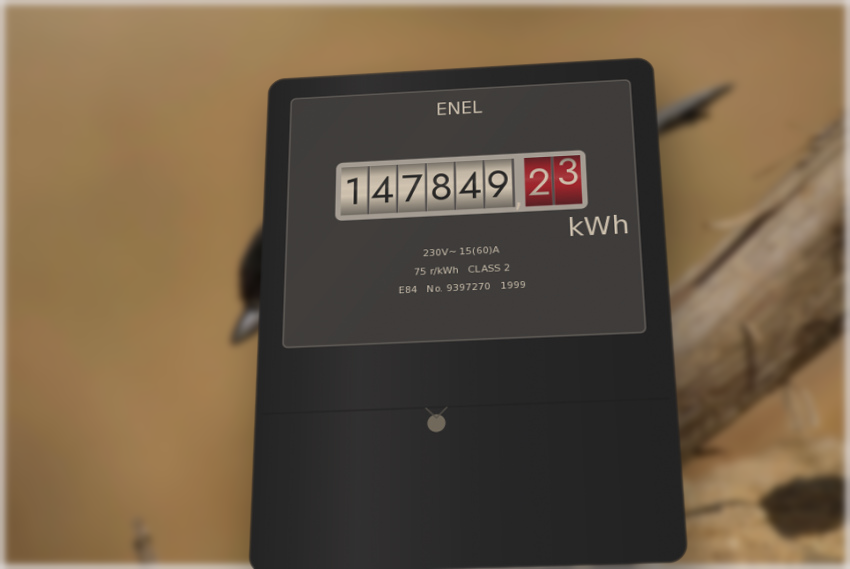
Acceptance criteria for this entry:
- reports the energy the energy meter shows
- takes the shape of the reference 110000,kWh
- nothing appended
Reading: 147849.23,kWh
